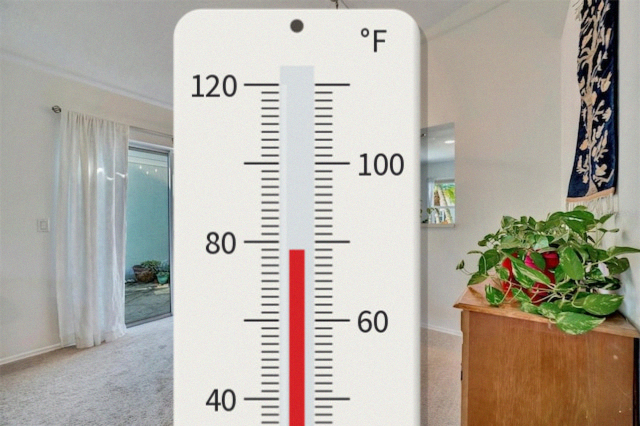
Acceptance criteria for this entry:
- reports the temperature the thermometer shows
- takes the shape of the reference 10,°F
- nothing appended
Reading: 78,°F
